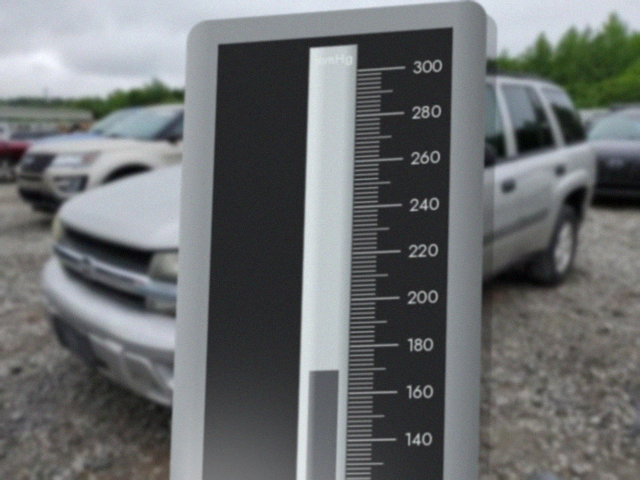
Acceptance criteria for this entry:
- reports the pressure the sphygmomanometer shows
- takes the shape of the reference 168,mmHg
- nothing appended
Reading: 170,mmHg
